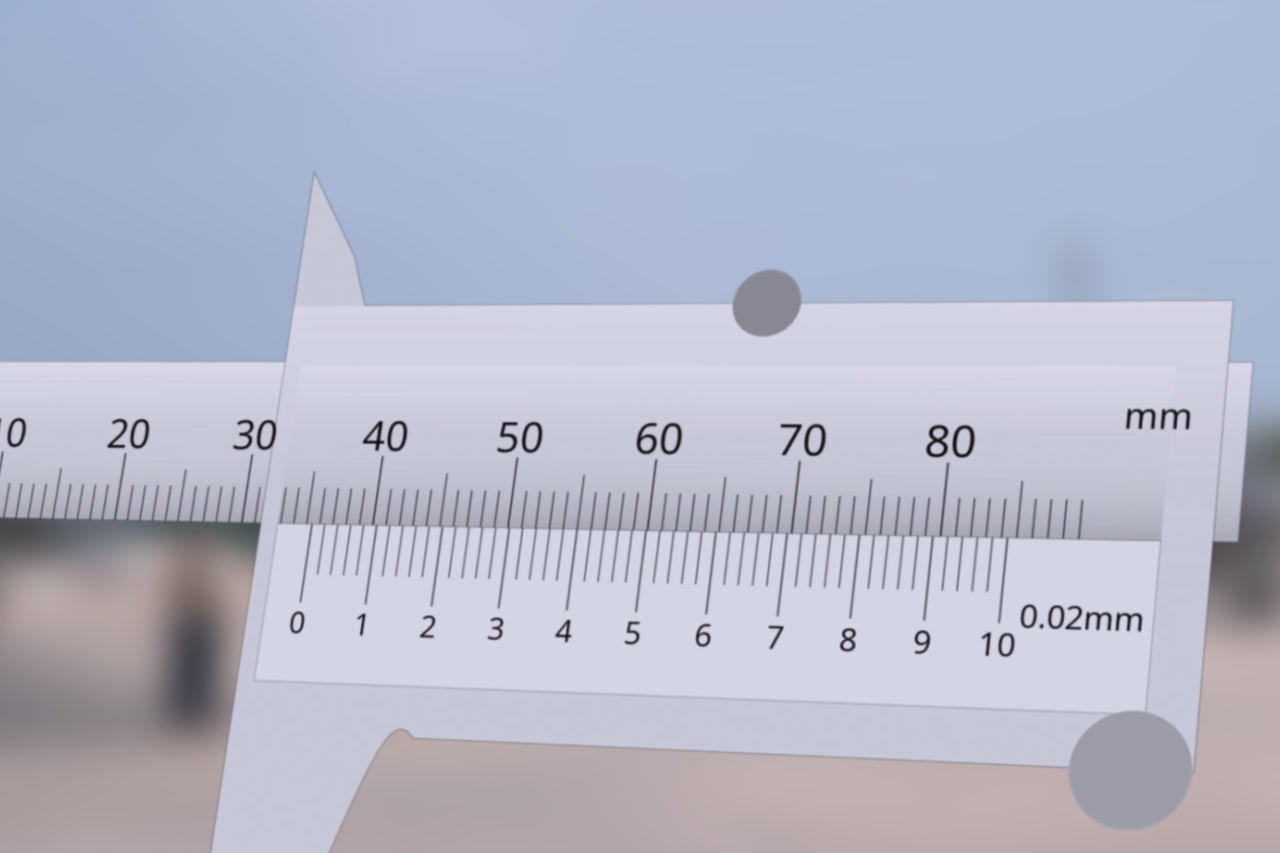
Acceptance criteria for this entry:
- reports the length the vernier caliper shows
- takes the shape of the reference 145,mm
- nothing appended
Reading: 35.4,mm
